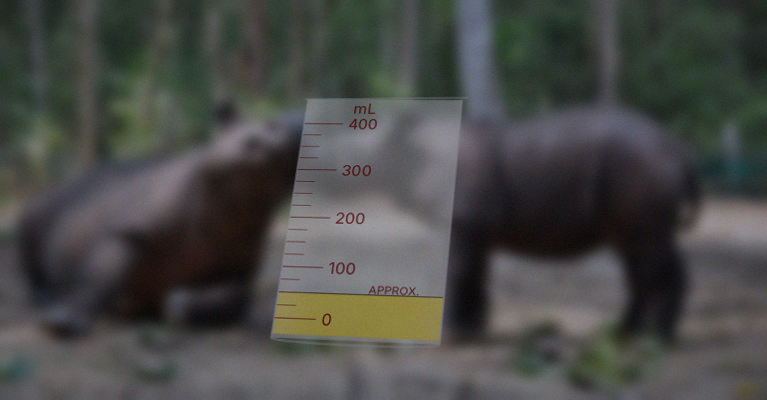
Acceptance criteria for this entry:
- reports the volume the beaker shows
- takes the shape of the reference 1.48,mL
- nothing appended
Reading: 50,mL
